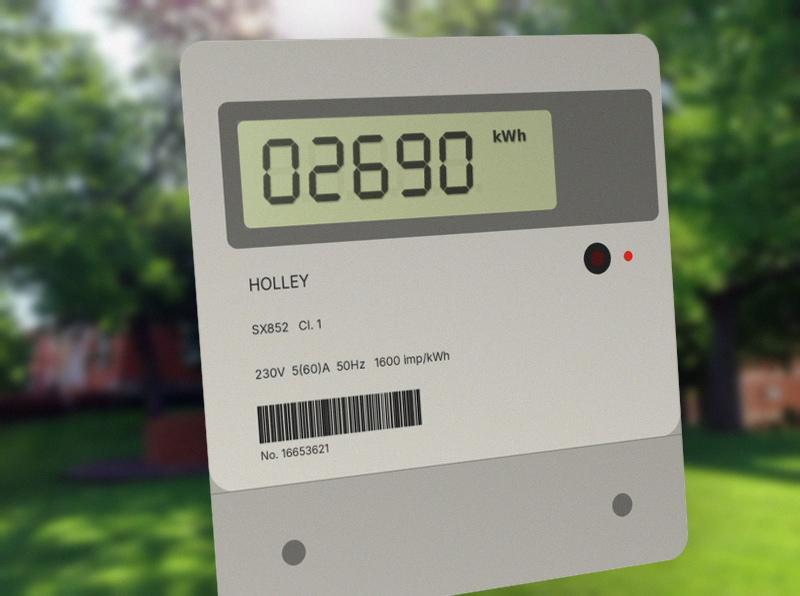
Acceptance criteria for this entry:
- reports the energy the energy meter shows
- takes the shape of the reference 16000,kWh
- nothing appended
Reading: 2690,kWh
